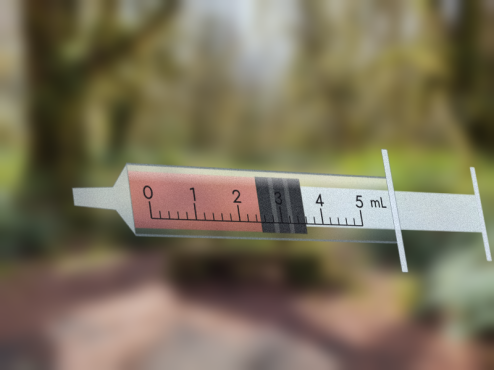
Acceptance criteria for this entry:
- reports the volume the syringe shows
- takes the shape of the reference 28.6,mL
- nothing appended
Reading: 2.5,mL
